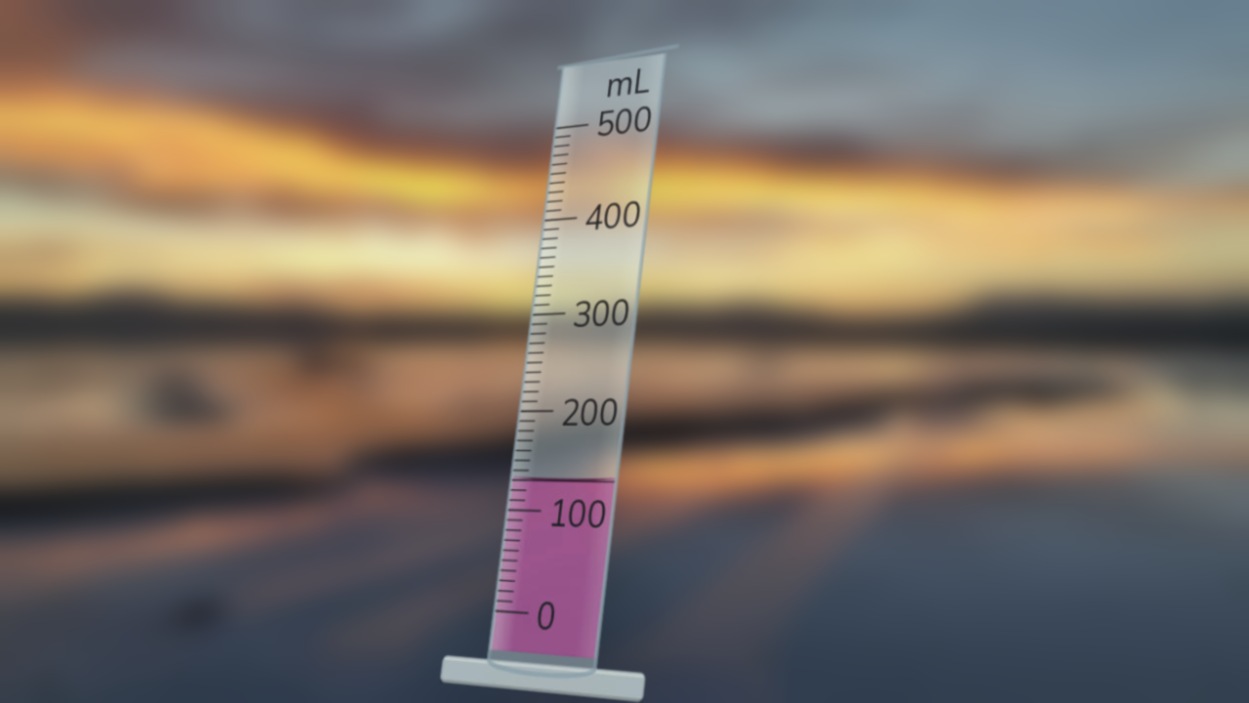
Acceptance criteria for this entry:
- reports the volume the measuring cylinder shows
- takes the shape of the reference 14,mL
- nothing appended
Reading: 130,mL
